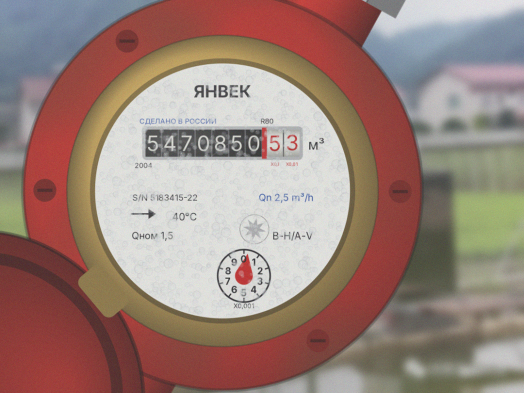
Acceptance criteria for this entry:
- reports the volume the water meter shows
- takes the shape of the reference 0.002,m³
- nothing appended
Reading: 5470850.530,m³
